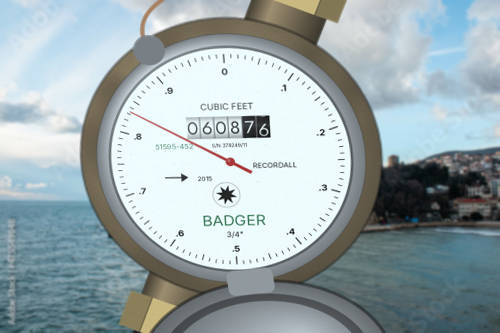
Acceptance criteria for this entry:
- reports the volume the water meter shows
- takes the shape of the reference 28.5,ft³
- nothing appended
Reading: 60875.83,ft³
